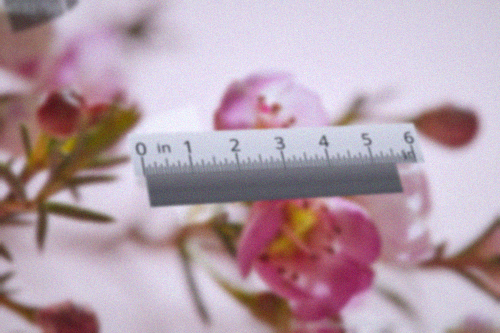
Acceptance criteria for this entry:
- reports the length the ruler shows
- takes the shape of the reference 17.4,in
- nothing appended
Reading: 5.5,in
